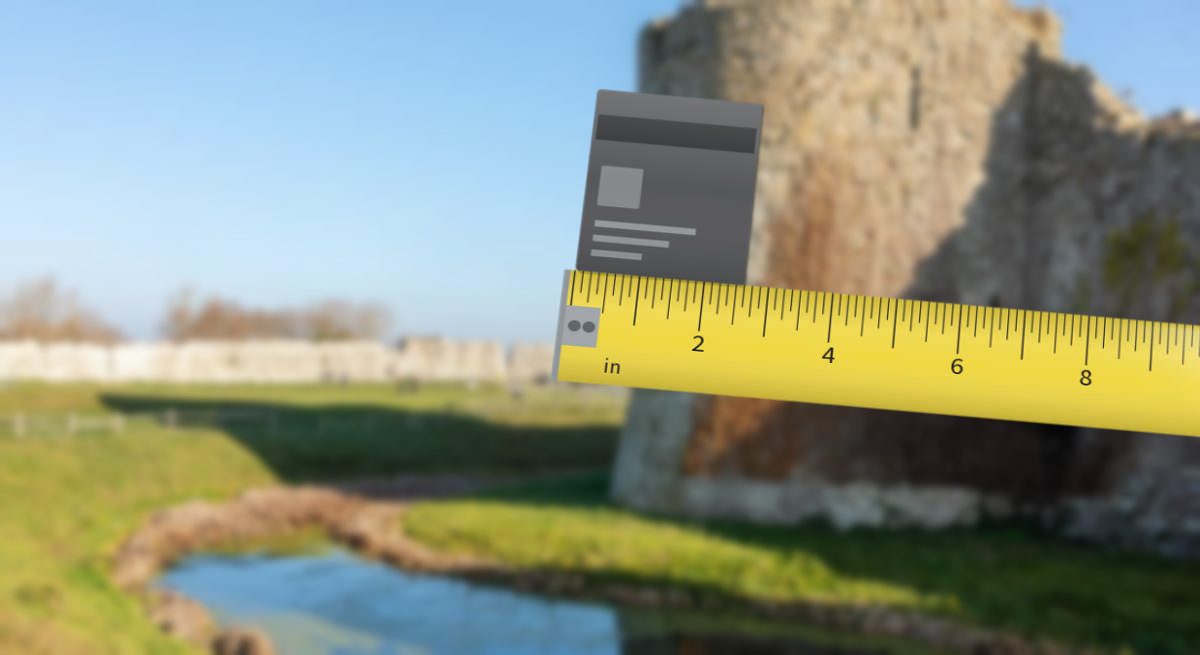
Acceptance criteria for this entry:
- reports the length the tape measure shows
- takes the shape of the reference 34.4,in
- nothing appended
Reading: 2.625,in
